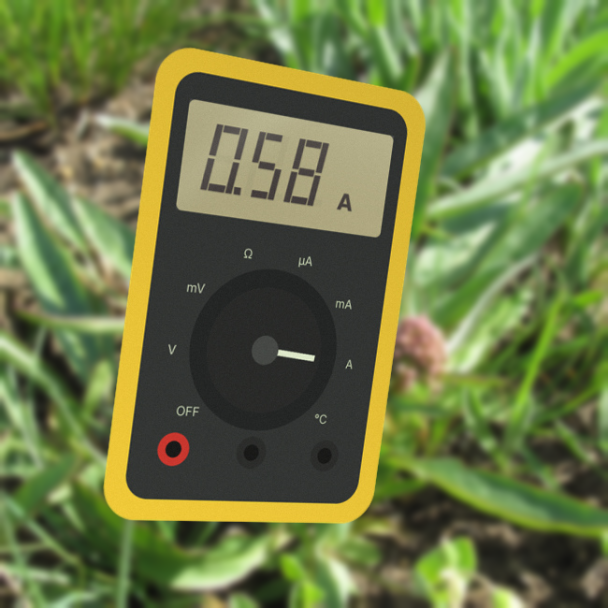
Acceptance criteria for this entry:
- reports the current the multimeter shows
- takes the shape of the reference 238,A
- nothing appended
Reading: 0.58,A
